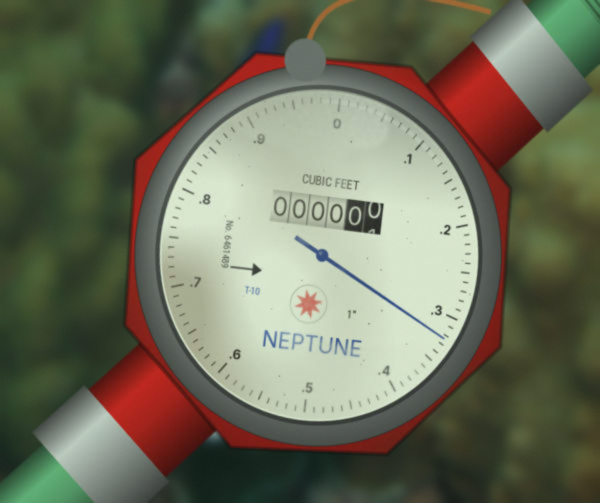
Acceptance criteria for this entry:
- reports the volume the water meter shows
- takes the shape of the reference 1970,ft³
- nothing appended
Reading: 0.32,ft³
